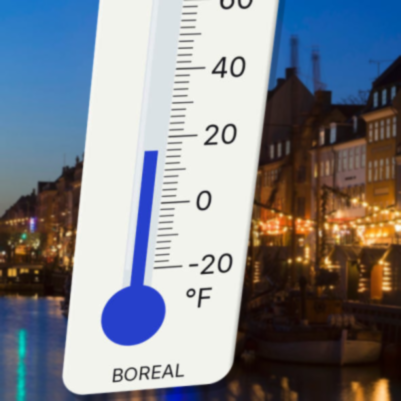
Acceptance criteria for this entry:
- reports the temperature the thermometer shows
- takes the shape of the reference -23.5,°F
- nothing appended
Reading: 16,°F
